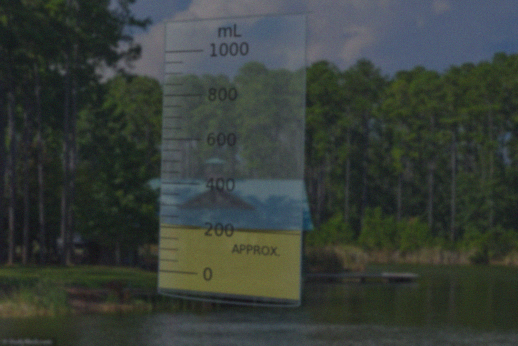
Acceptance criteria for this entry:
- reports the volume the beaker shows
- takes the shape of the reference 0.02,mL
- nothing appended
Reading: 200,mL
